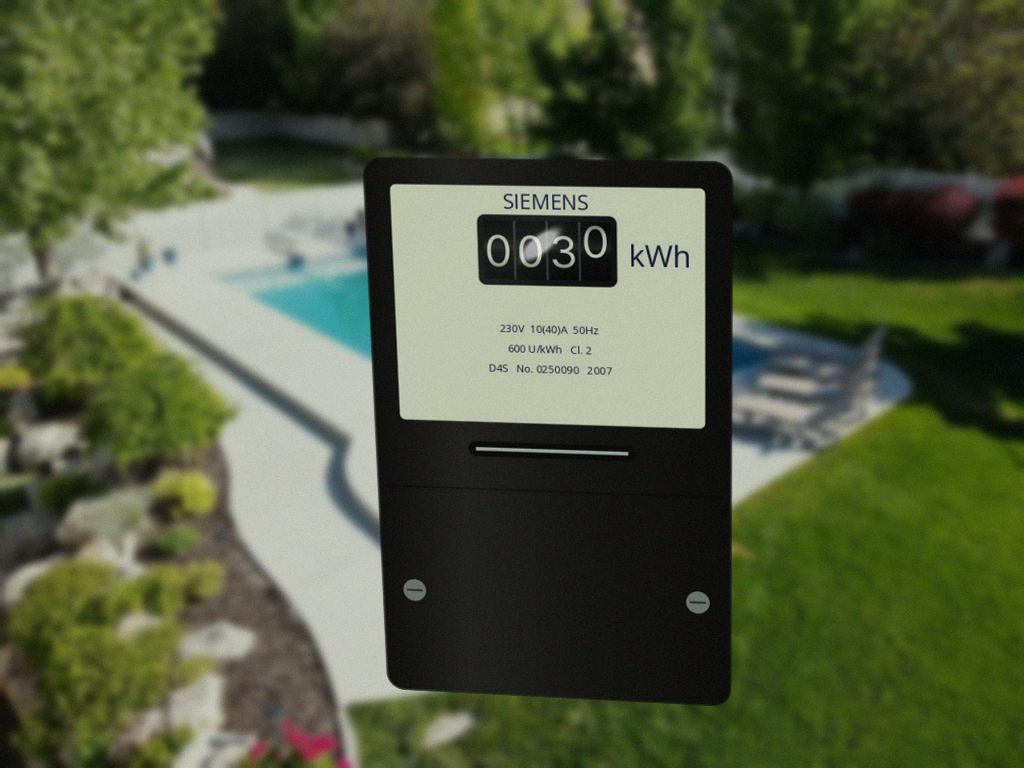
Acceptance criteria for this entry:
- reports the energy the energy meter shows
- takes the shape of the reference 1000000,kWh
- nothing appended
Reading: 30,kWh
